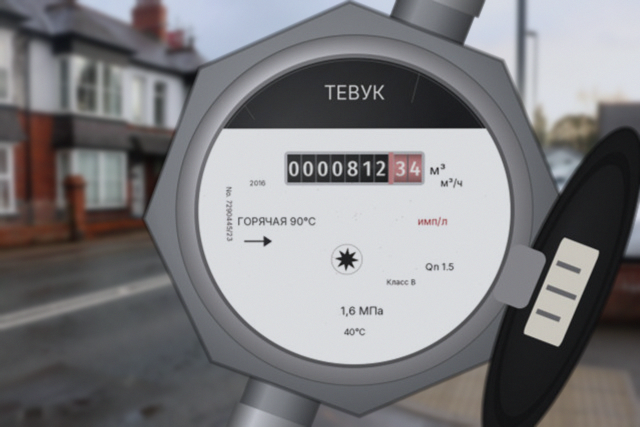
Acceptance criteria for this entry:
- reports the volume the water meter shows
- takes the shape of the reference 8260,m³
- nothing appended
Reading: 812.34,m³
